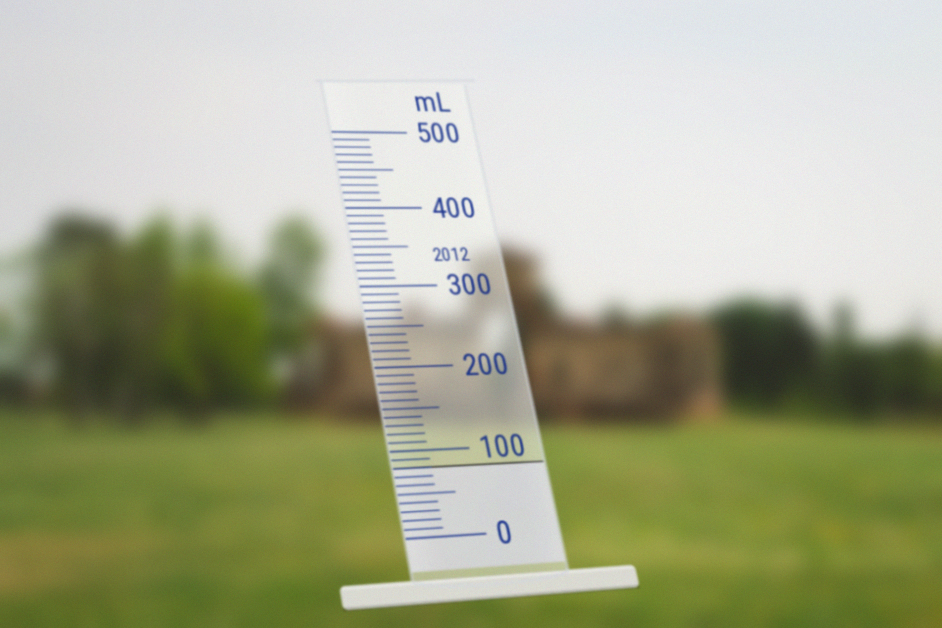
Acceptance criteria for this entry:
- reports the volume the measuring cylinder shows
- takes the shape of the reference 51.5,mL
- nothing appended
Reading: 80,mL
